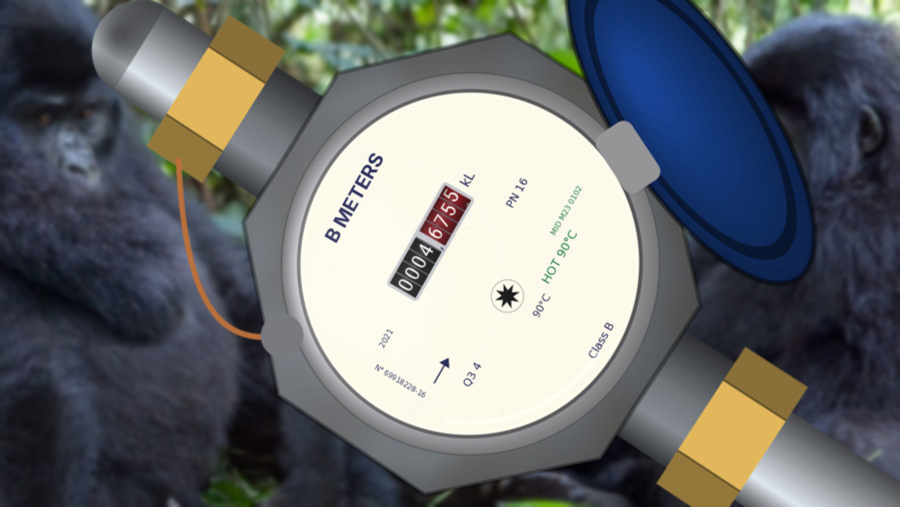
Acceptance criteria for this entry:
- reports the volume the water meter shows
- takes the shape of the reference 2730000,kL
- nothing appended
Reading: 4.6755,kL
